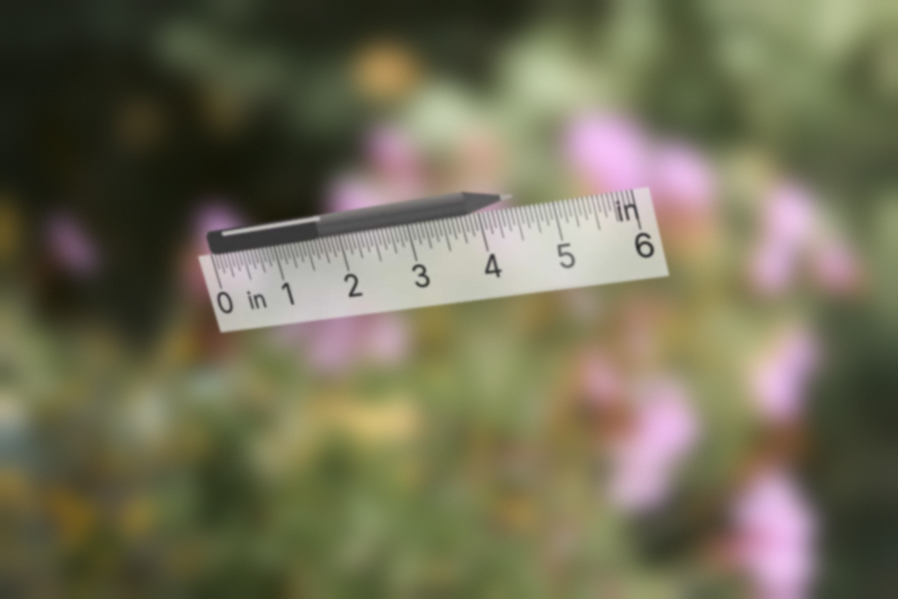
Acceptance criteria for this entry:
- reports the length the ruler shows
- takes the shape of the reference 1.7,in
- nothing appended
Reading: 4.5,in
